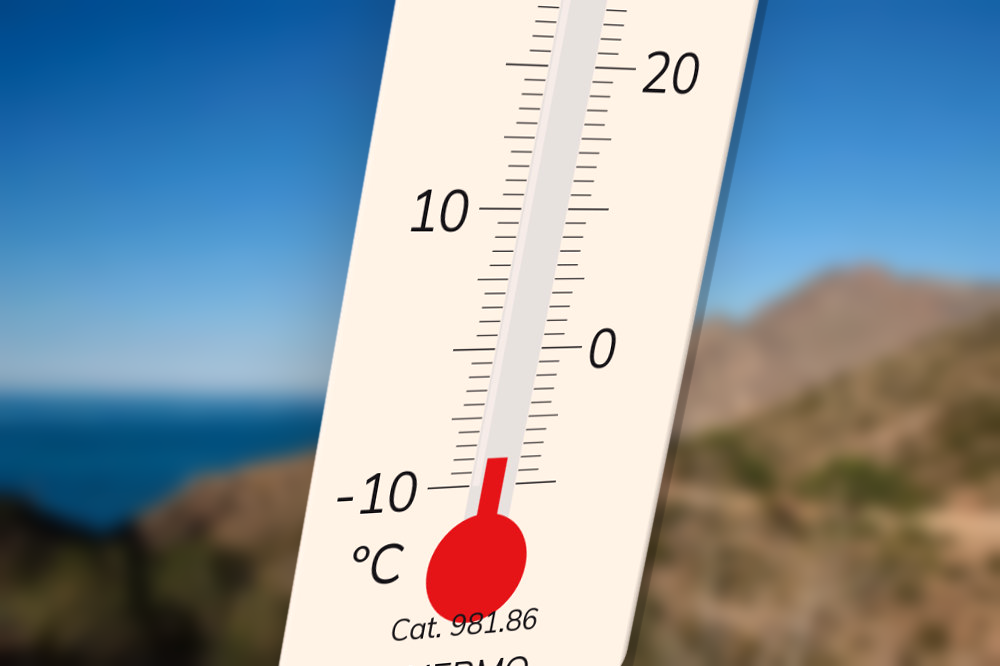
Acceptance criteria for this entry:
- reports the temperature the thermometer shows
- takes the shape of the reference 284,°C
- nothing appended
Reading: -8,°C
